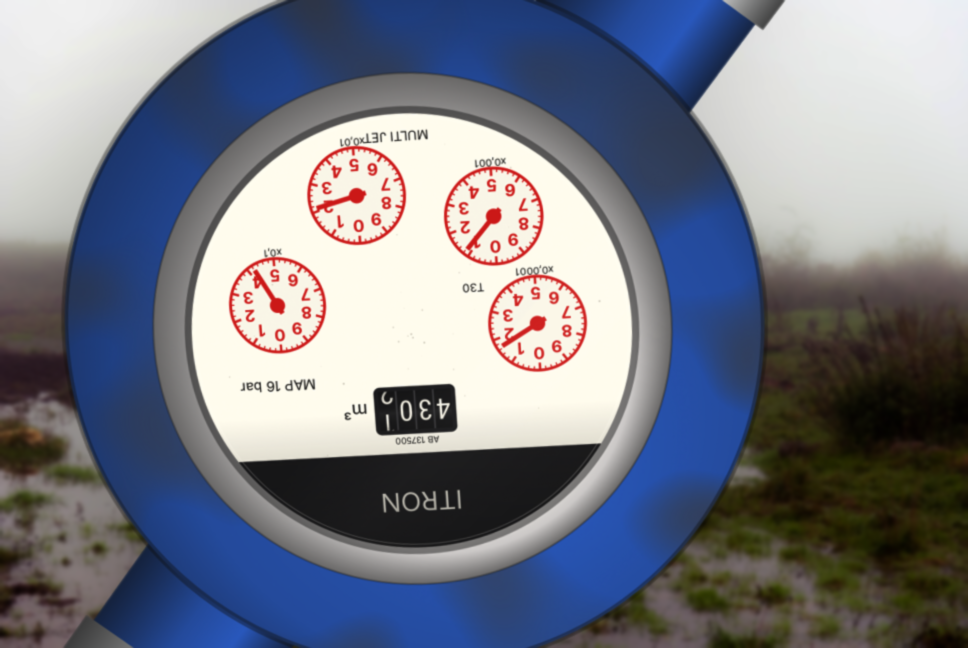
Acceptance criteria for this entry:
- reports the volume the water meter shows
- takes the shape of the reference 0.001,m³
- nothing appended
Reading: 4301.4211,m³
